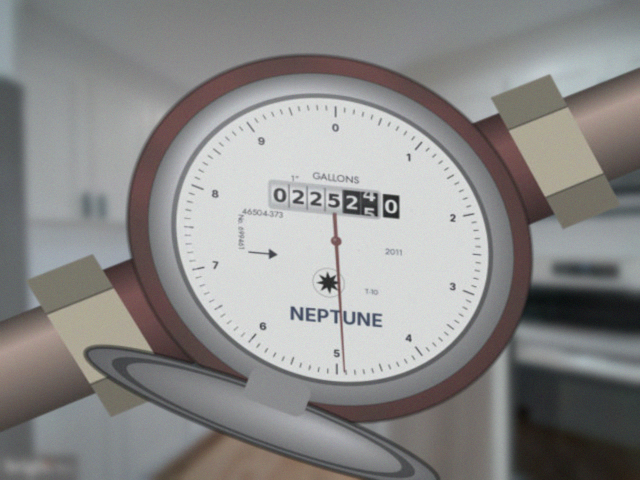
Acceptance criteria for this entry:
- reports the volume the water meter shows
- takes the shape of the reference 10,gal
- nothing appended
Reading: 225244.9,gal
